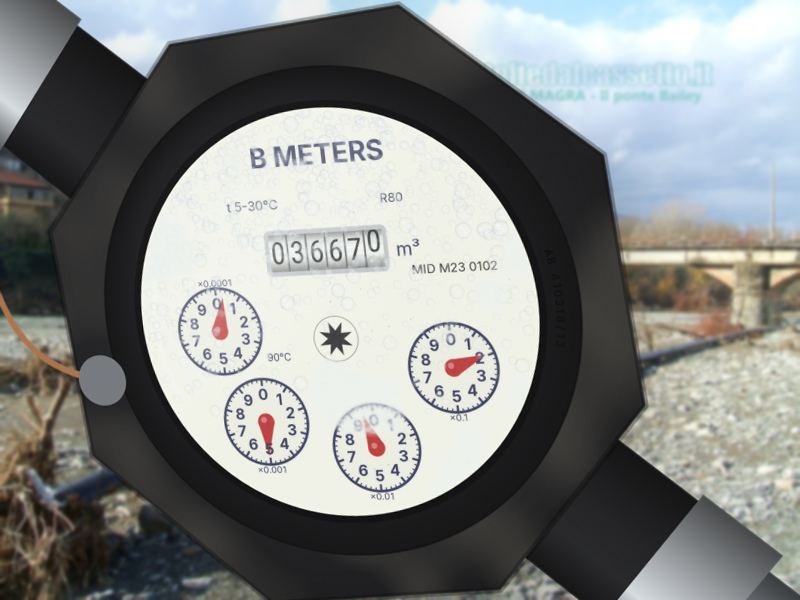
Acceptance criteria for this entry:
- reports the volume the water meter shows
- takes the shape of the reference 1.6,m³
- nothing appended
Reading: 36670.1950,m³
